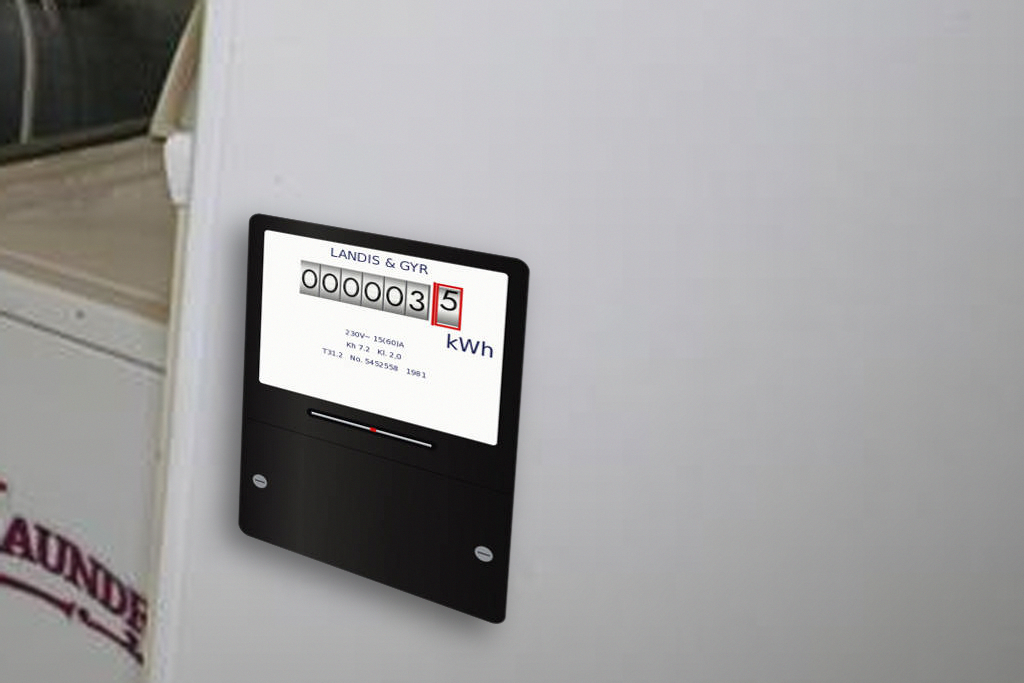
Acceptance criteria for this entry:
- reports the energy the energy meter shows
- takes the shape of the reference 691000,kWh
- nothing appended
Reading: 3.5,kWh
